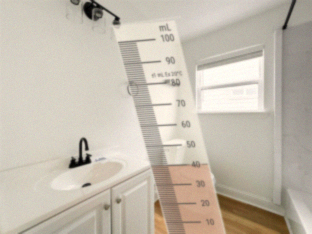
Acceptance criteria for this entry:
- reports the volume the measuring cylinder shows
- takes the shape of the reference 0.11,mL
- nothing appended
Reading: 40,mL
